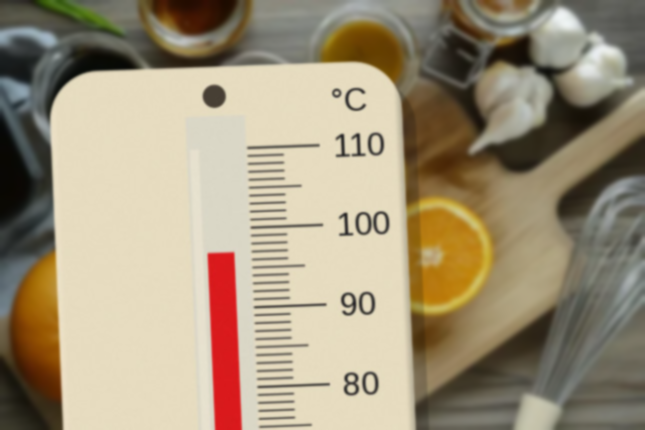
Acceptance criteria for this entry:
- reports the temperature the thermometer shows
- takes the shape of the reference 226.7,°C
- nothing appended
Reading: 97,°C
